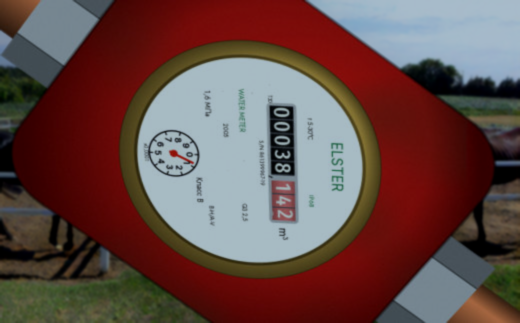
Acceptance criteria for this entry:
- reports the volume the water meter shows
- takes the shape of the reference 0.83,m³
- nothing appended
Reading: 38.1420,m³
